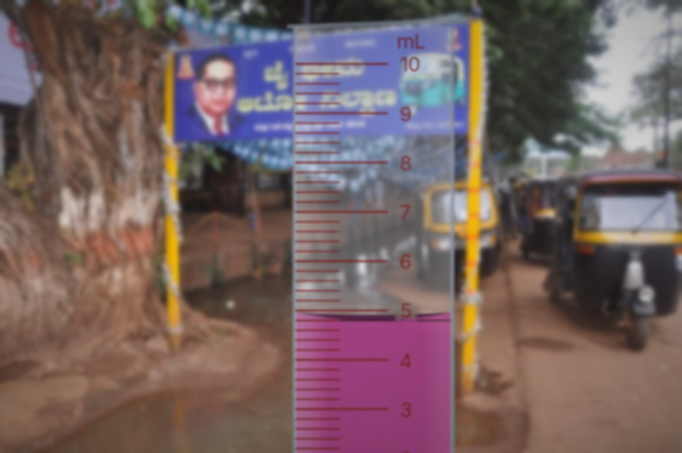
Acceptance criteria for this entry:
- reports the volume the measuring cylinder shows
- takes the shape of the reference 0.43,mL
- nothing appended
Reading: 4.8,mL
